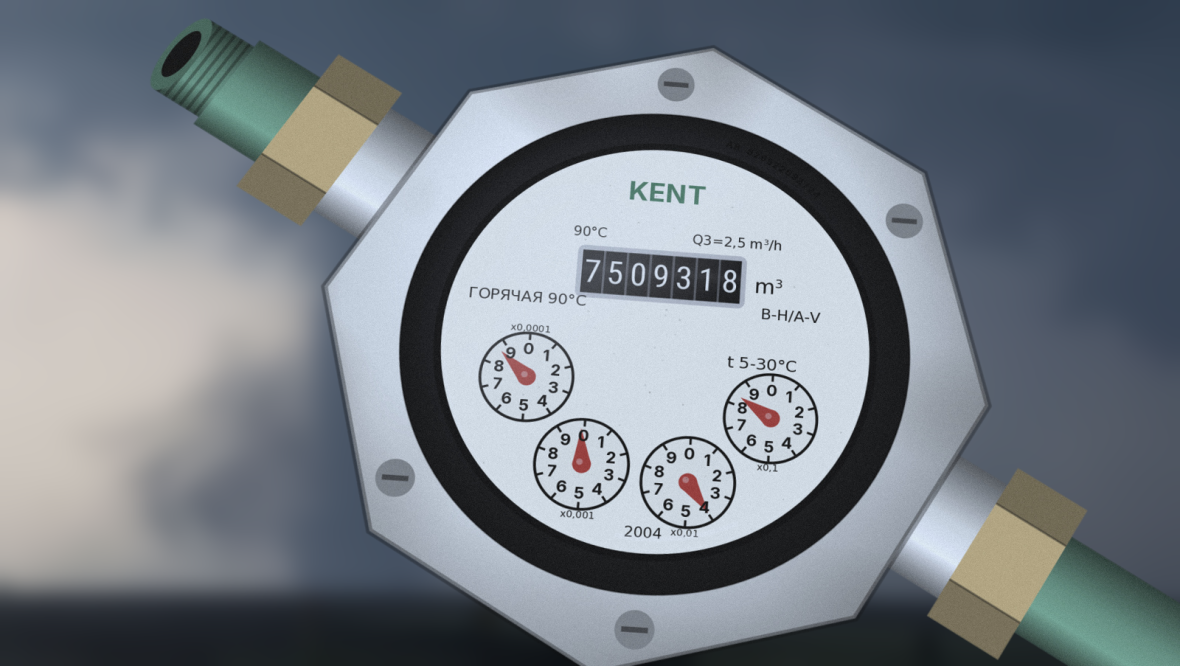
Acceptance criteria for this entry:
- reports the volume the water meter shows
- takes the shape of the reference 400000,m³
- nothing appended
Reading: 7509318.8398,m³
